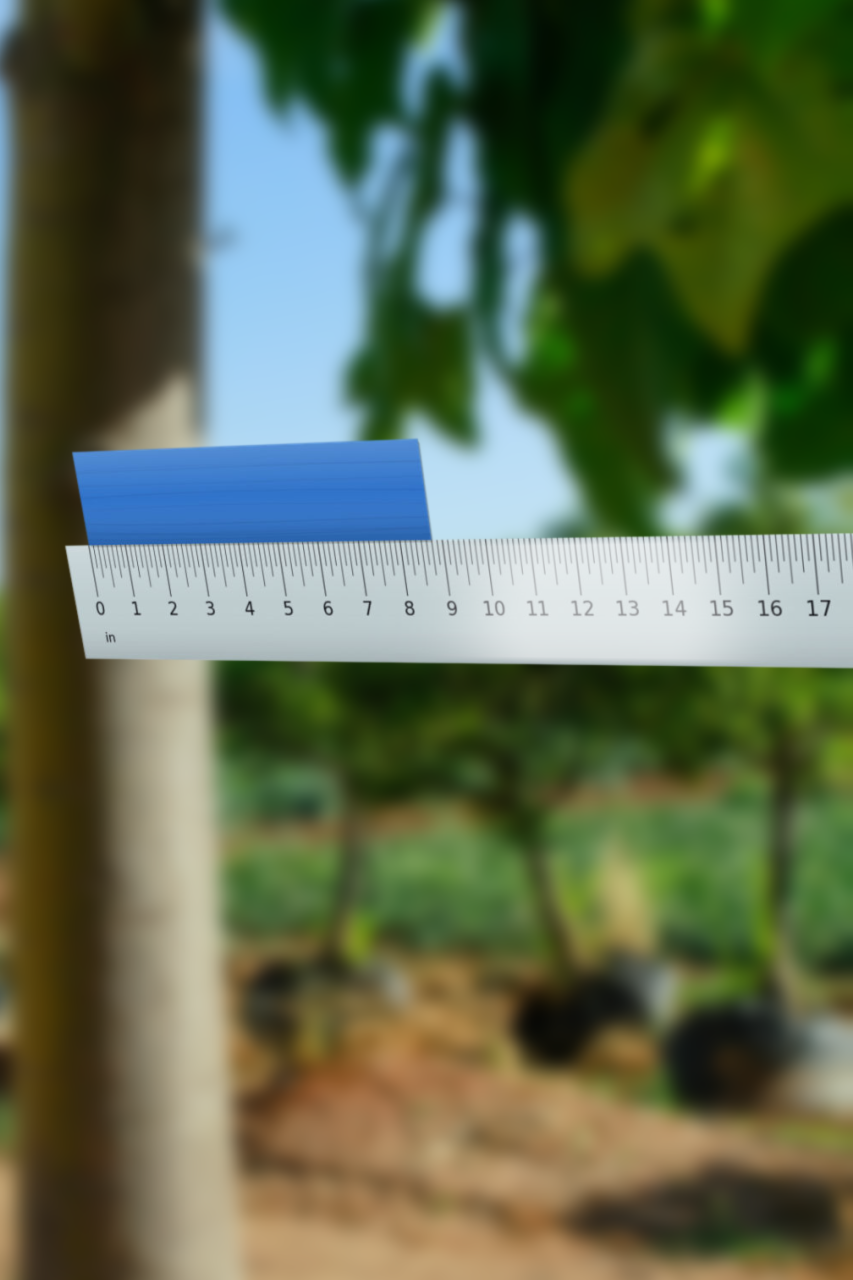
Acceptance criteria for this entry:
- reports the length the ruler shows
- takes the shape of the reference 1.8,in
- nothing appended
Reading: 8.75,in
